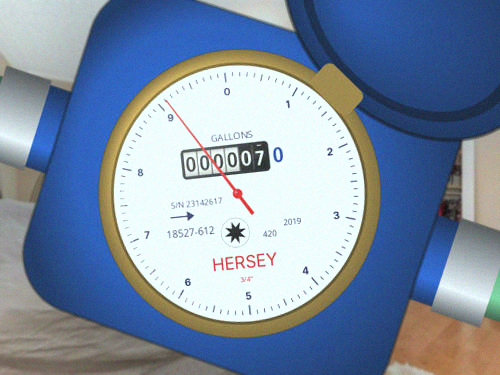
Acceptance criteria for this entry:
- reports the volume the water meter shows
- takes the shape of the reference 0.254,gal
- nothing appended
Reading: 69.1,gal
